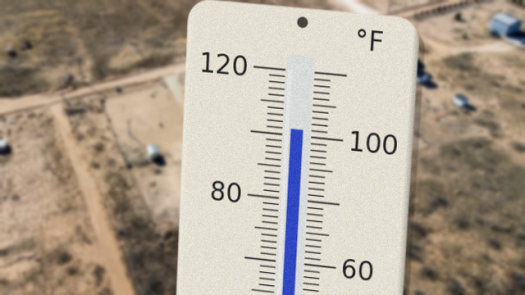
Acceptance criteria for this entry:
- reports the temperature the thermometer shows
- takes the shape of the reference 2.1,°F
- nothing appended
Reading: 102,°F
